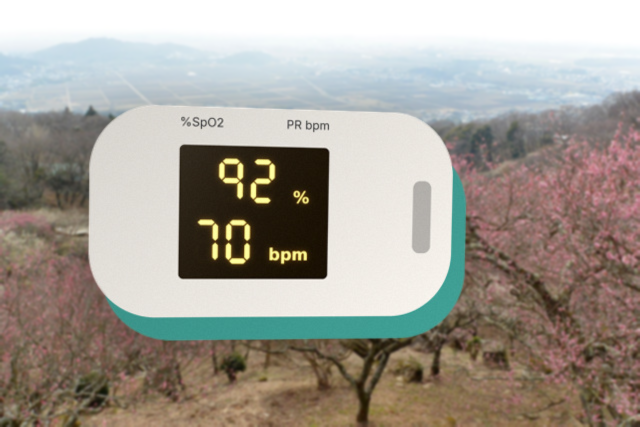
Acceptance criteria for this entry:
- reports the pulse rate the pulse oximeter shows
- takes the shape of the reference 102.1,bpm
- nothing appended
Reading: 70,bpm
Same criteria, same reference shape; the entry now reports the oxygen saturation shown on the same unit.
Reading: 92,%
